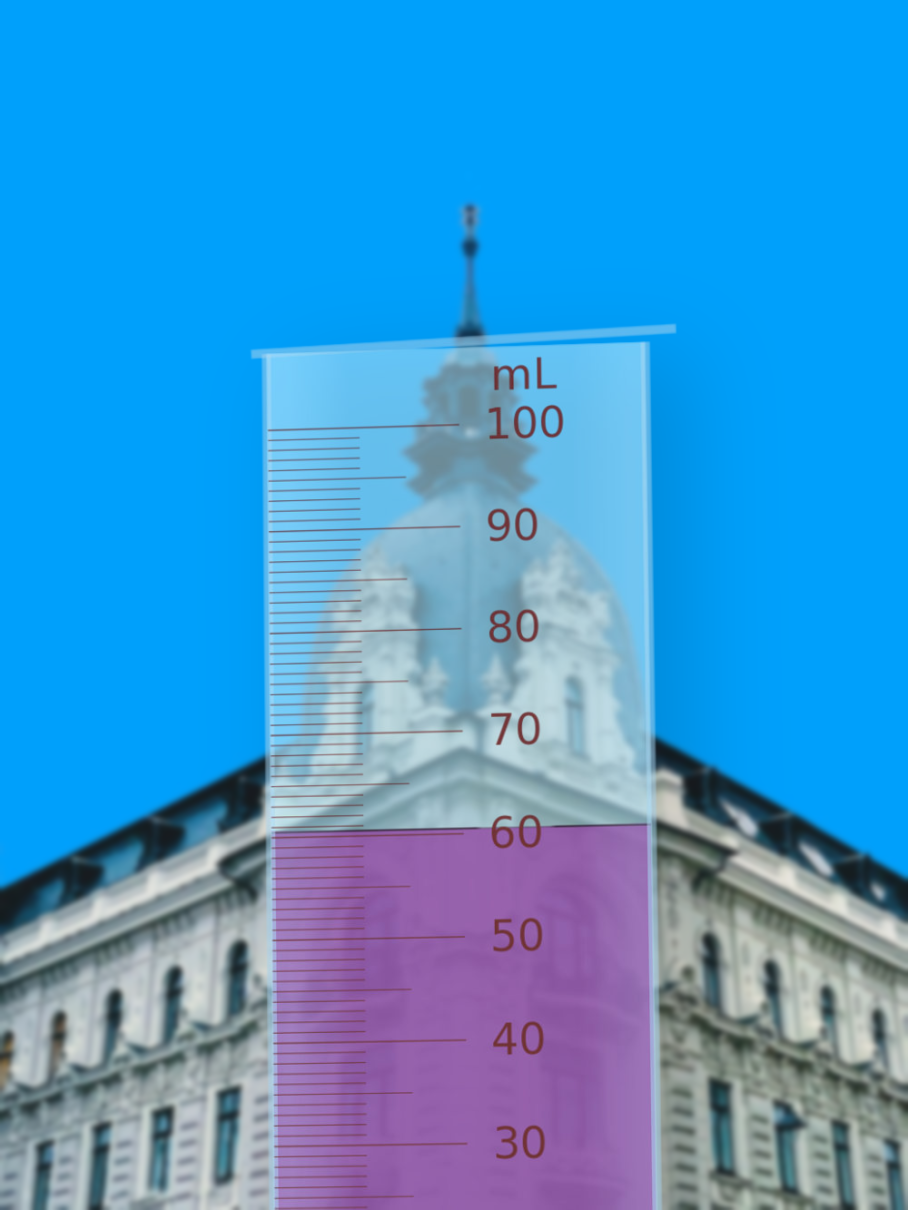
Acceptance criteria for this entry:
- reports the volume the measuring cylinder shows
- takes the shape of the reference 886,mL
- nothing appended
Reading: 60.5,mL
